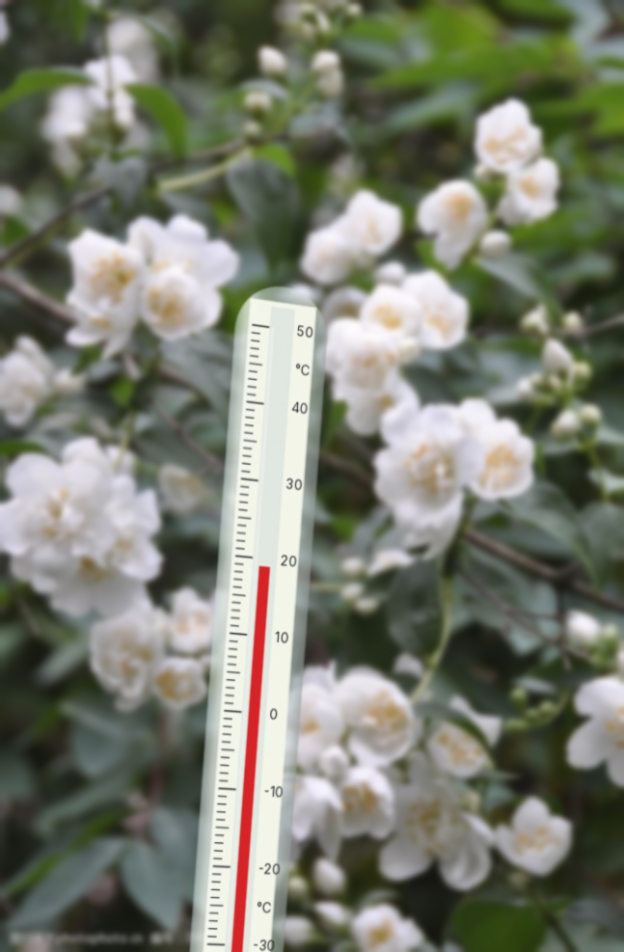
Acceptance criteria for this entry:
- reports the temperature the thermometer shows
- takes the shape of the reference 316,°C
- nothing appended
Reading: 19,°C
